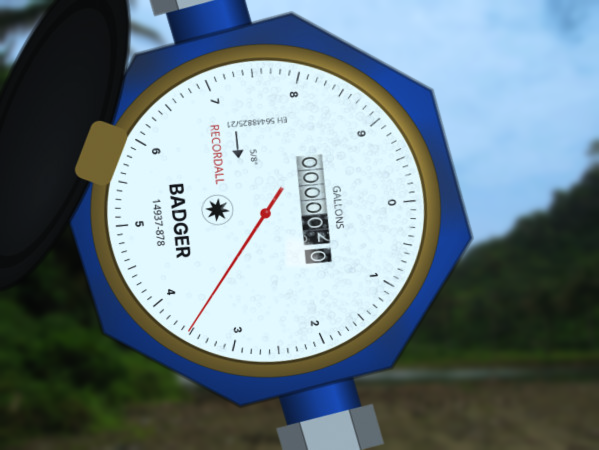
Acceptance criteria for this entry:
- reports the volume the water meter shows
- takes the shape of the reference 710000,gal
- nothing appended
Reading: 23.5,gal
